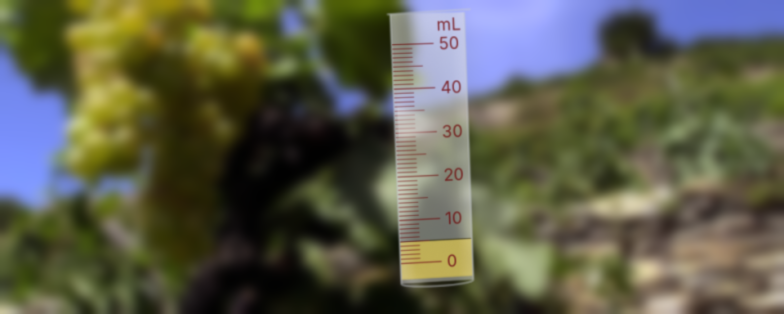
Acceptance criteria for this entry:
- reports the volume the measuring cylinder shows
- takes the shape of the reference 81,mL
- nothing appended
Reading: 5,mL
